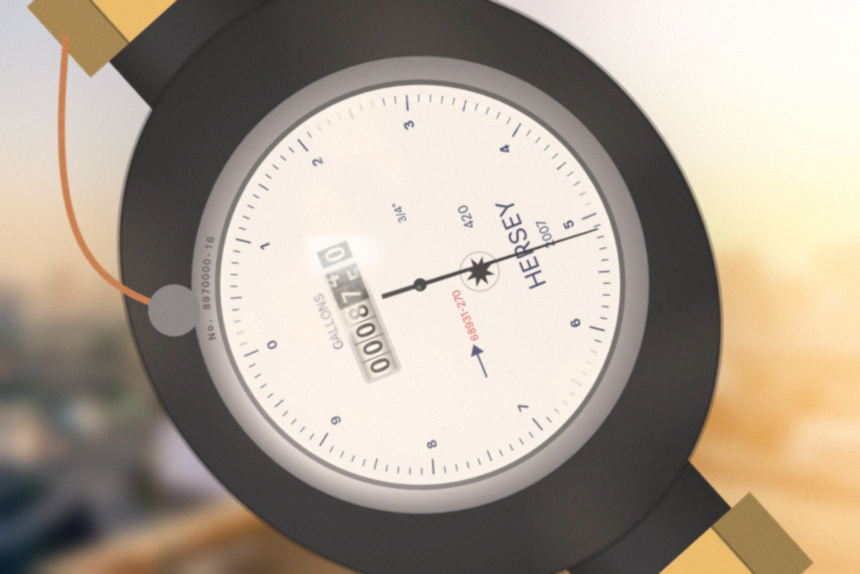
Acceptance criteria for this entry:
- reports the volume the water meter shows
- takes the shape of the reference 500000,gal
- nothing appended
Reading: 8745.1,gal
